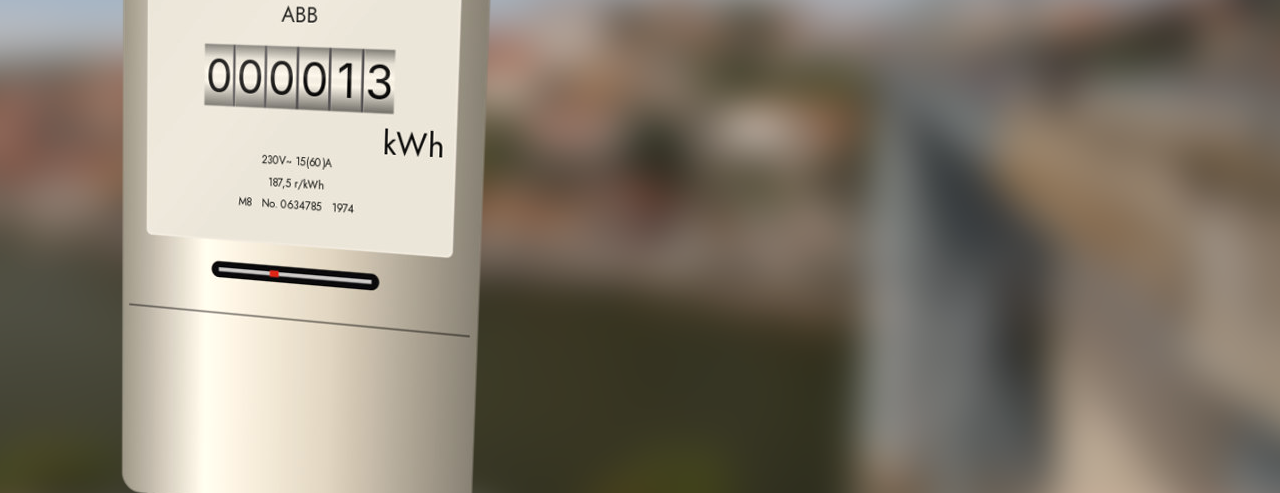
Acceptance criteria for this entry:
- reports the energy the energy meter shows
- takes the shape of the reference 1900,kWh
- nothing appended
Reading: 13,kWh
